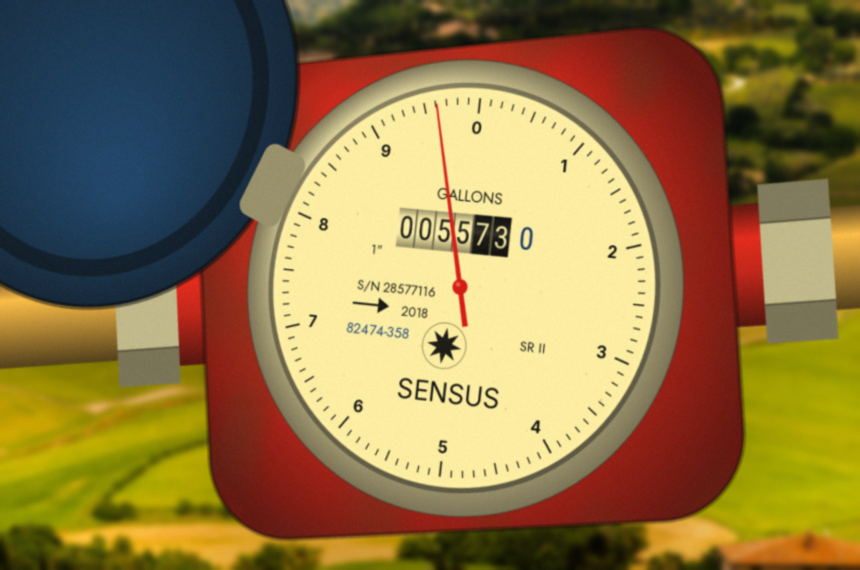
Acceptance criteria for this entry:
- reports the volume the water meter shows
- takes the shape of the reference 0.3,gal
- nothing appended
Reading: 55729.6,gal
